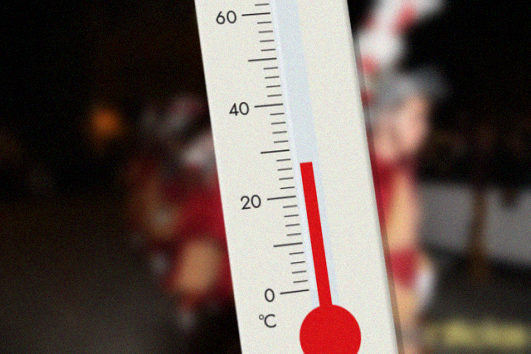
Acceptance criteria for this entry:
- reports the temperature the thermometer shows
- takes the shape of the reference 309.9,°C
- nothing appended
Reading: 27,°C
